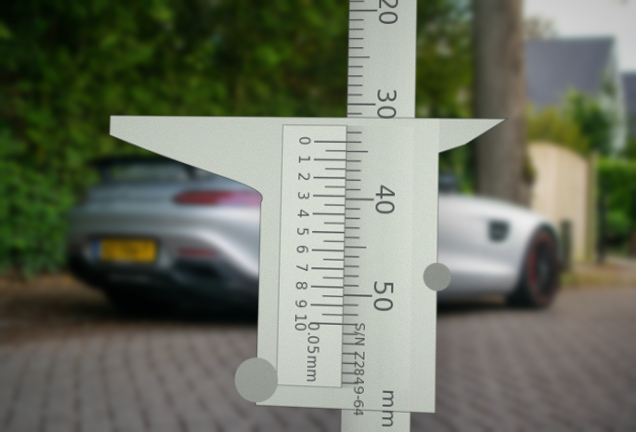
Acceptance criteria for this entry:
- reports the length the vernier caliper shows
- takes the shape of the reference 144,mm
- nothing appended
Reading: 34.0,mm
